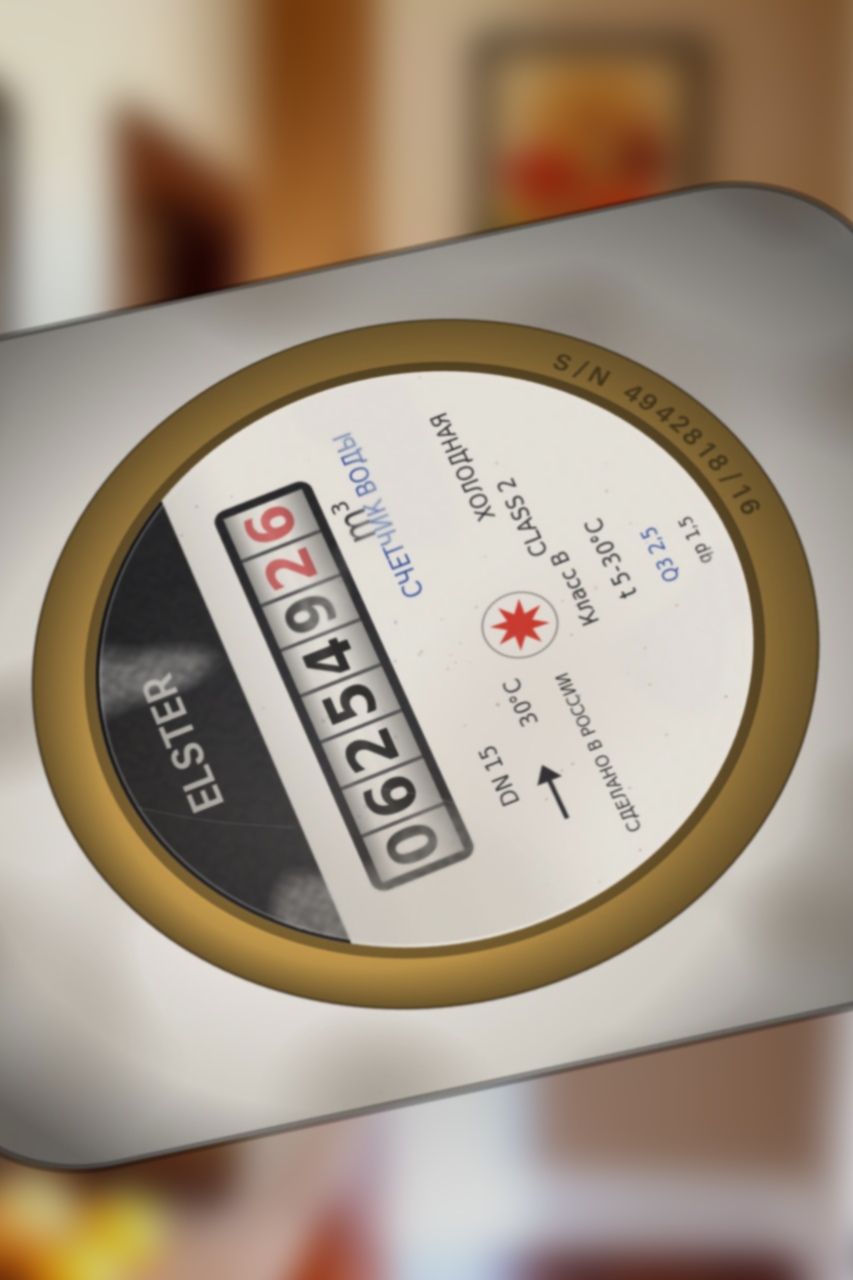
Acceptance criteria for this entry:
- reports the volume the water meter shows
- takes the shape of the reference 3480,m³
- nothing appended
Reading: 62549.26,m³
